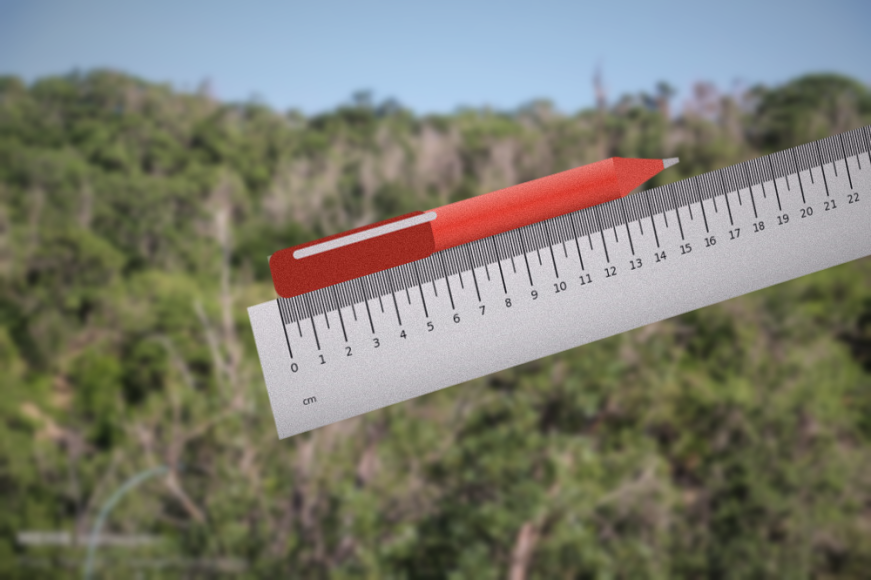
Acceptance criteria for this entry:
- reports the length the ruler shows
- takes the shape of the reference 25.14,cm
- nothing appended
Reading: 15.5,cm
